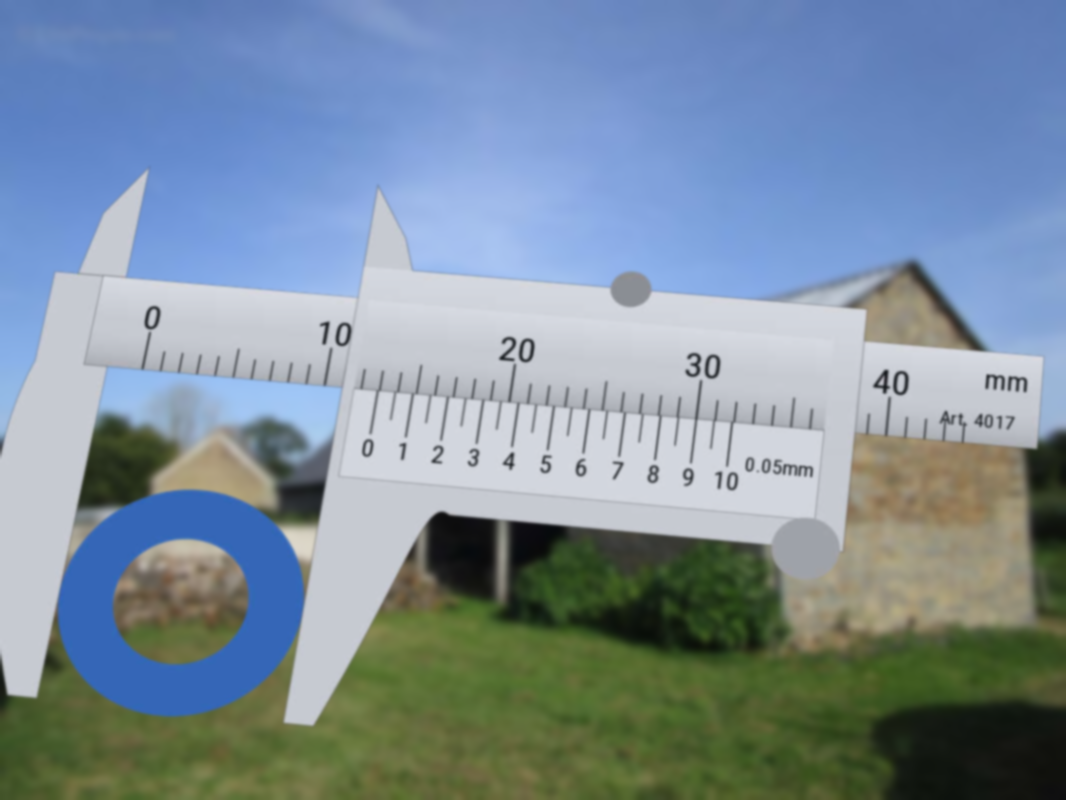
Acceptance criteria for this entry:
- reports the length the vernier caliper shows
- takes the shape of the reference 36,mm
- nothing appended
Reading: 12.9,mm
